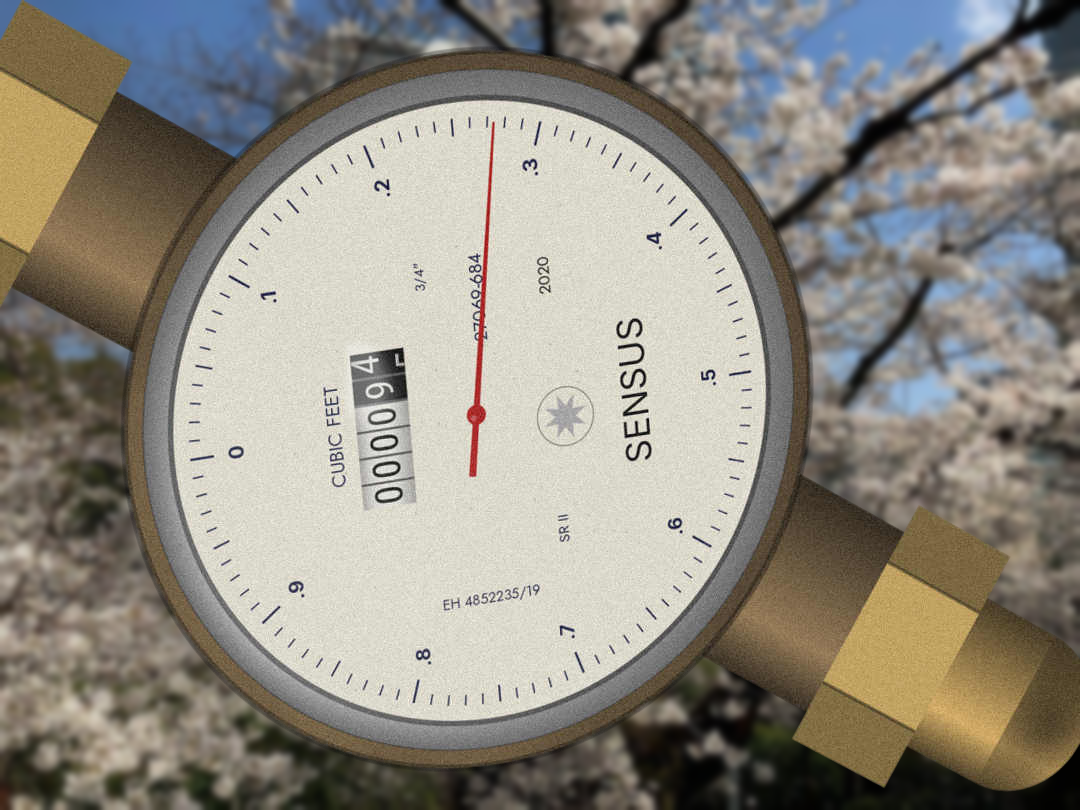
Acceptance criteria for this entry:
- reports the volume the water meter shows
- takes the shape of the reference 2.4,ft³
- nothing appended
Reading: 94.27,ft³
